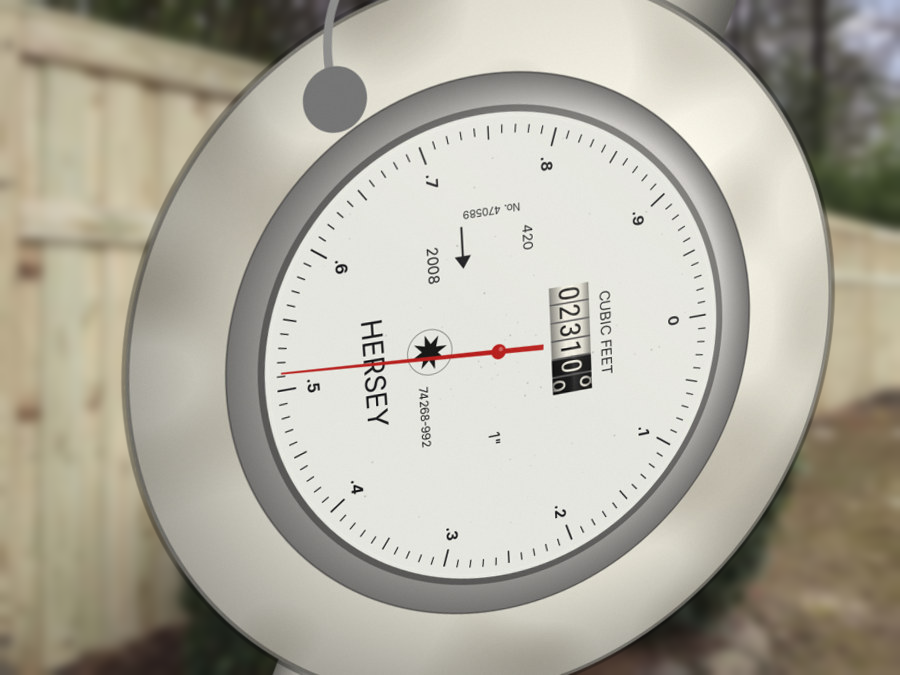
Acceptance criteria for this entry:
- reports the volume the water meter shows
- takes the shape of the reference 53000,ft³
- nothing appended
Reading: 23108.51,ft³
